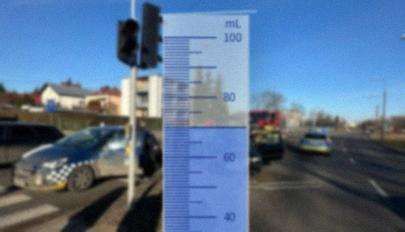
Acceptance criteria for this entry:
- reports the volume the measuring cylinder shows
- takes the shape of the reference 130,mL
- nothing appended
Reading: 70,mL
